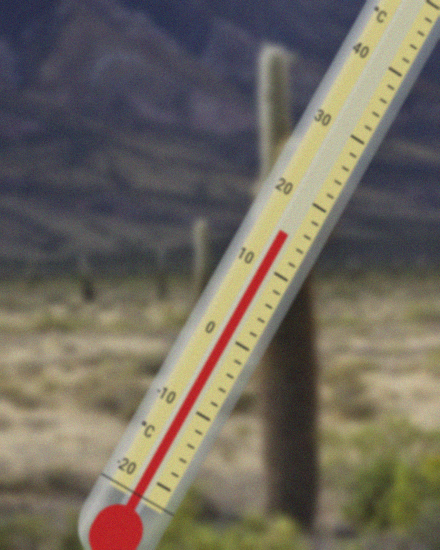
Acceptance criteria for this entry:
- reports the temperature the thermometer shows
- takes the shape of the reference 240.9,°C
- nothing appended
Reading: 15,°C
